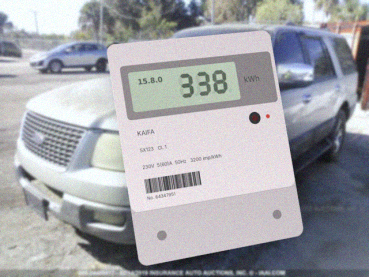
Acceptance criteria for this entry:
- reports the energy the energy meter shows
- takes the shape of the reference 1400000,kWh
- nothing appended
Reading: 338,kWh
